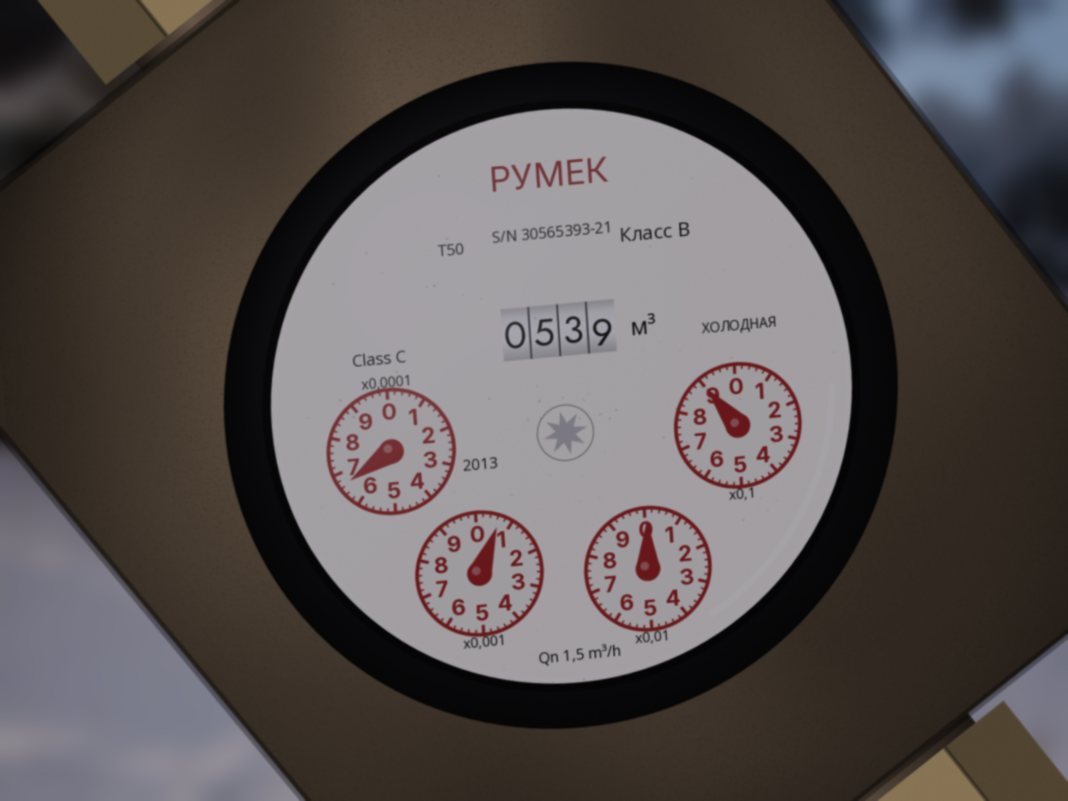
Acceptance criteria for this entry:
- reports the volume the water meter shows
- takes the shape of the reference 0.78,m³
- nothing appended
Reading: 538.9006,m³
